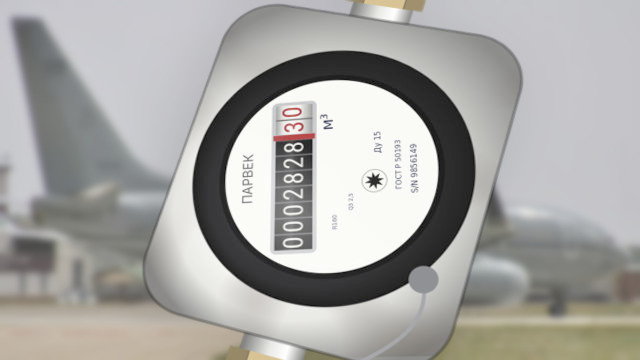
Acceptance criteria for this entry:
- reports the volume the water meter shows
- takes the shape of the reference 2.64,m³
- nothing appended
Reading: 2828.30,m³
